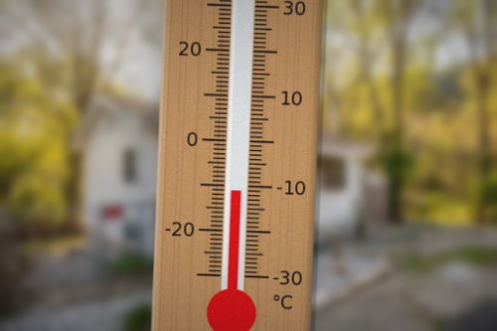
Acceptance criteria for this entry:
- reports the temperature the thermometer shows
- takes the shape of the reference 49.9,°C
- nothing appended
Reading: -11,°C
